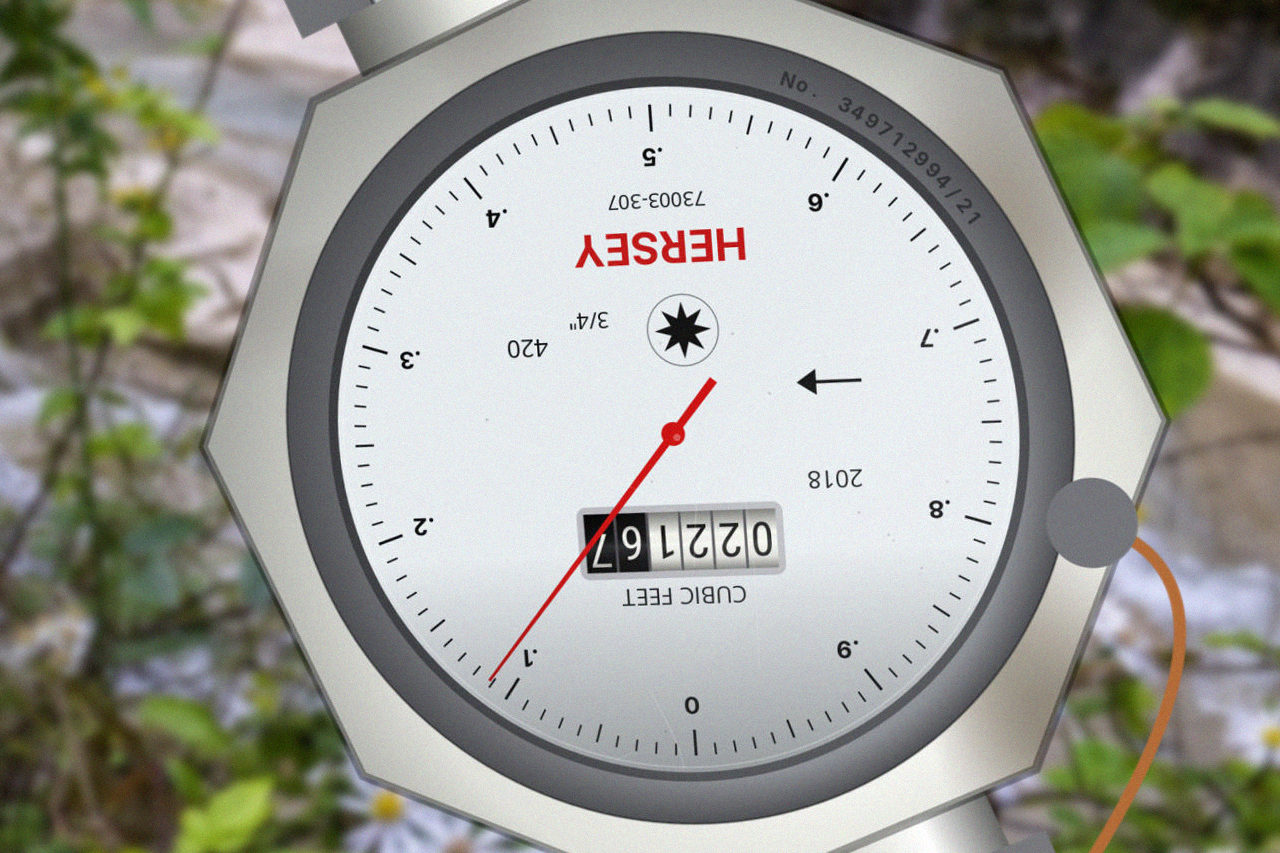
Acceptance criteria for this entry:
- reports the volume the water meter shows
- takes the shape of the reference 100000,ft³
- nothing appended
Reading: 22167.11,ft³
